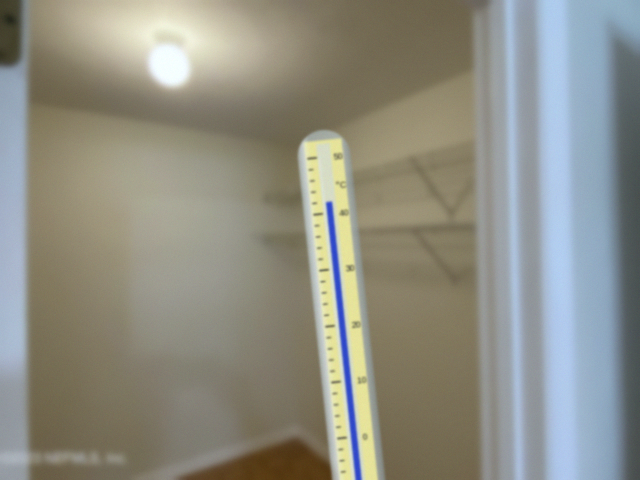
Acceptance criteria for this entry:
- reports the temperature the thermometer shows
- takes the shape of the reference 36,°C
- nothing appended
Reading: 42,°C
